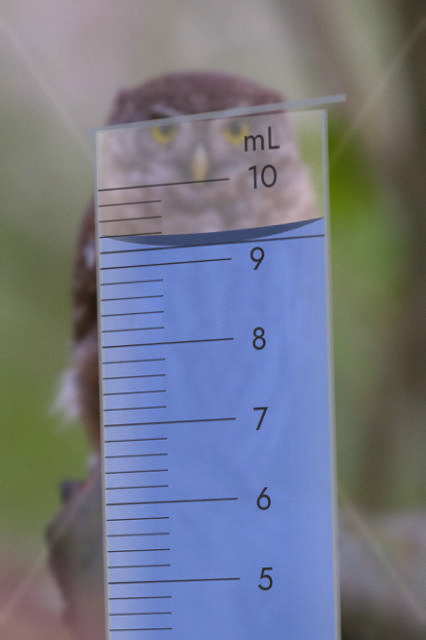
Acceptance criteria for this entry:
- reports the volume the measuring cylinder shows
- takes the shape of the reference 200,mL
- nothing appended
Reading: 9.2,mL
